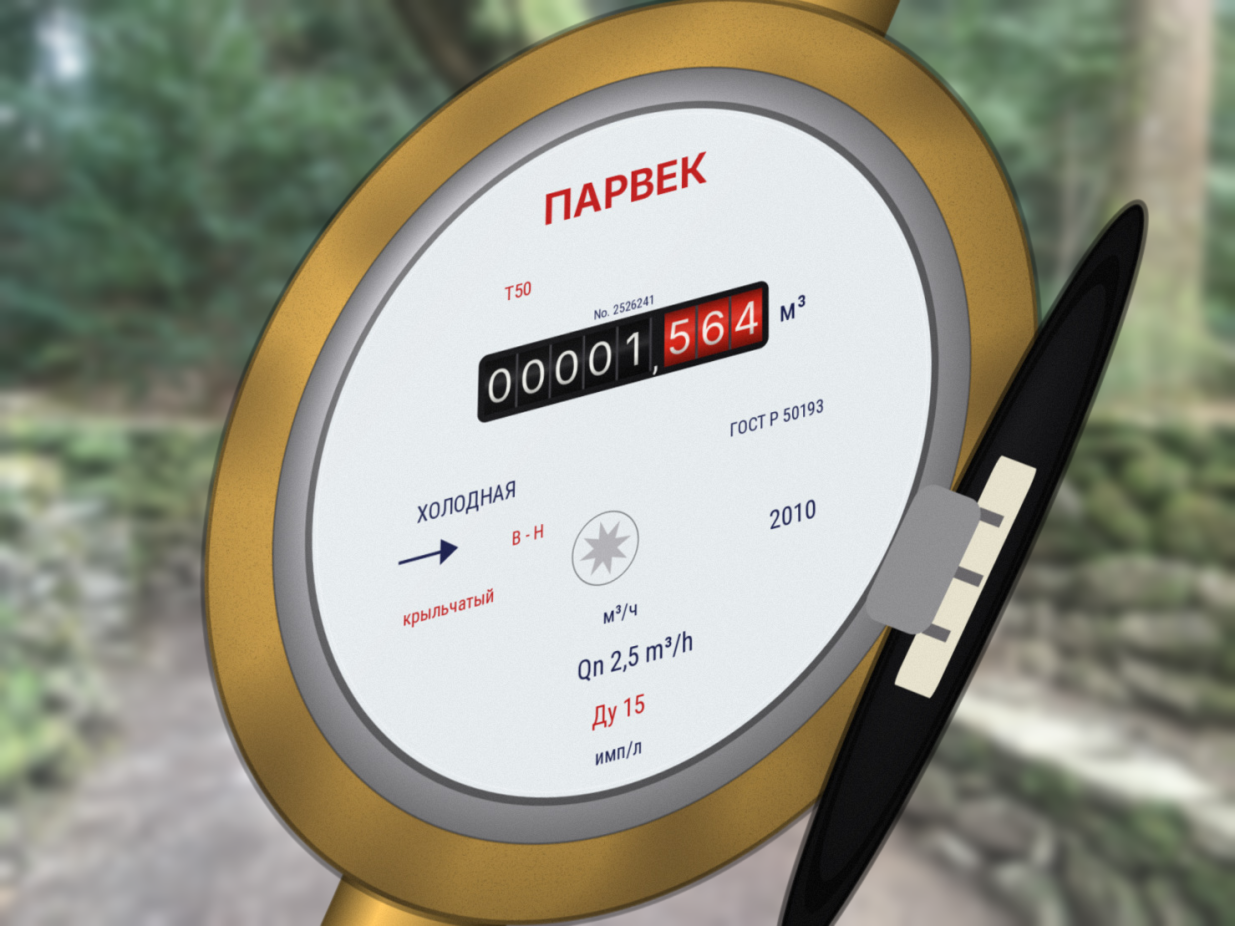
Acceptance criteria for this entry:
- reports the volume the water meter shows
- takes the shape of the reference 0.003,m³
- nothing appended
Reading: 1.564,m³
